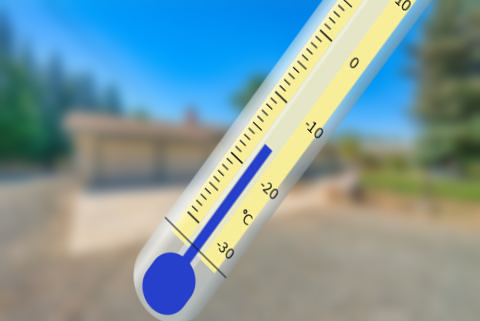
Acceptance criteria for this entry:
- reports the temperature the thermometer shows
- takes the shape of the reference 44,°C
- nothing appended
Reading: -16,°C
